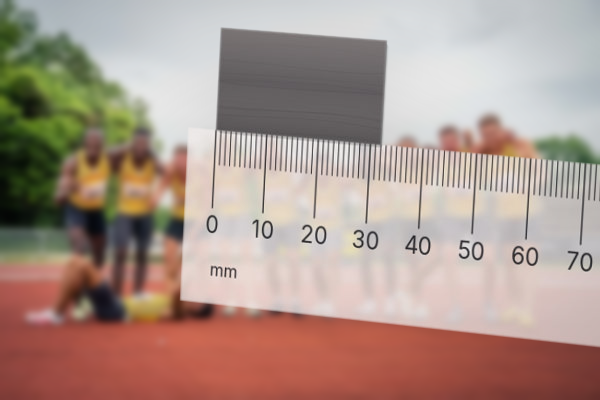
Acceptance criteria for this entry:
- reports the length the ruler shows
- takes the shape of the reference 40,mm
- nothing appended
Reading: 32,mm
